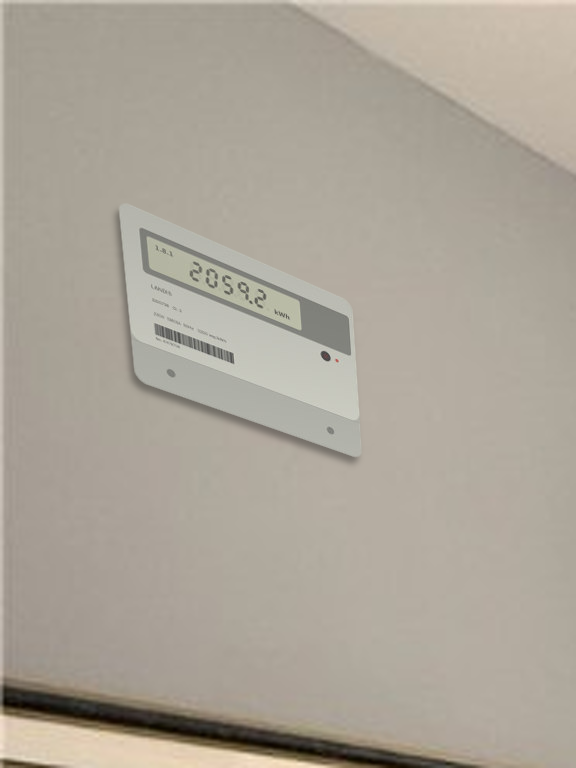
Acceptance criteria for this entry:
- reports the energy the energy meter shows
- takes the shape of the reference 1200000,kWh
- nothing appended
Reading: 2059.2,kWh
